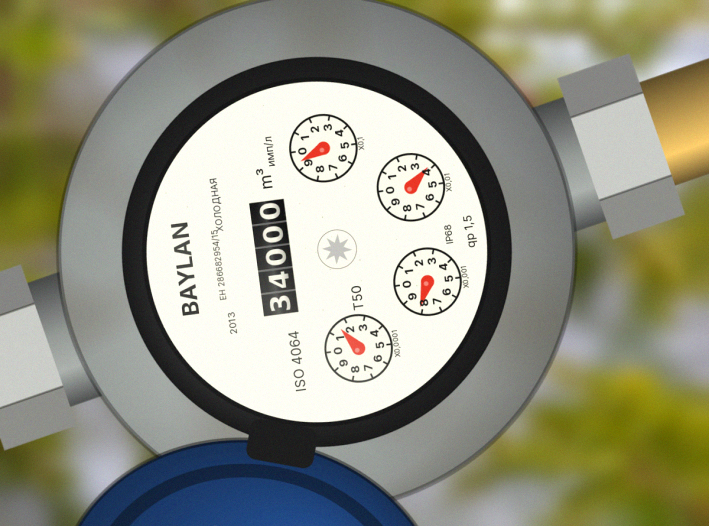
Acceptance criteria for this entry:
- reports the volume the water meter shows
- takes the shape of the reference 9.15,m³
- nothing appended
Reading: 33999.9381,m³
